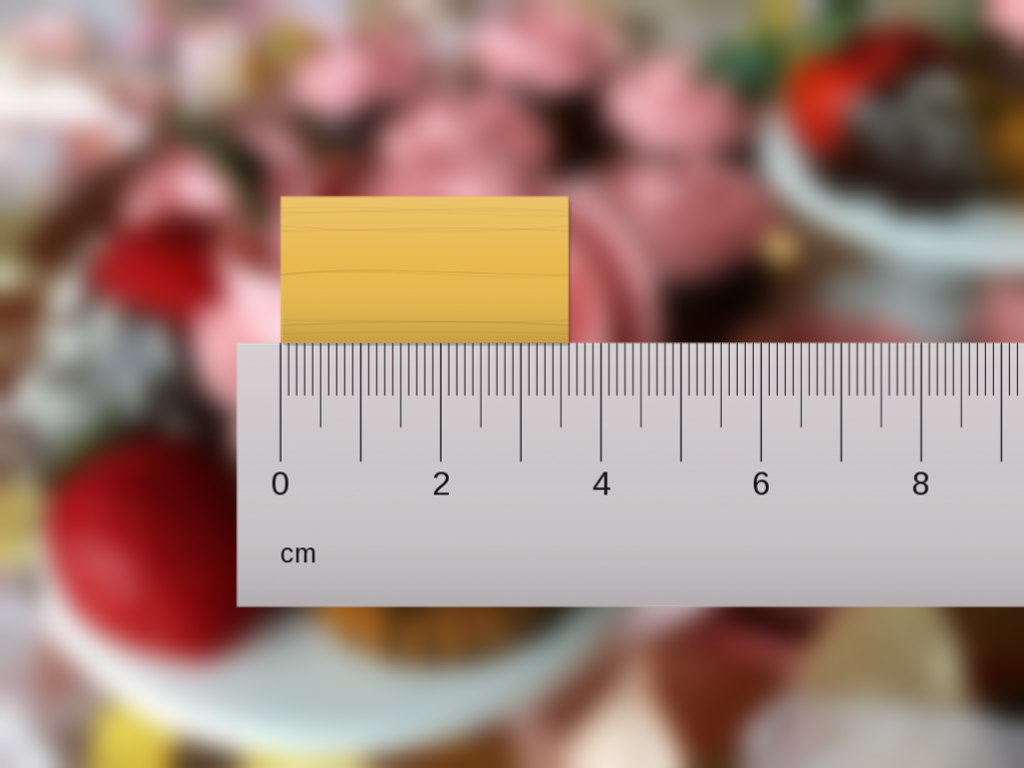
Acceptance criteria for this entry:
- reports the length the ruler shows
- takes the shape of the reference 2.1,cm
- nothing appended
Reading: 3.6,cm
